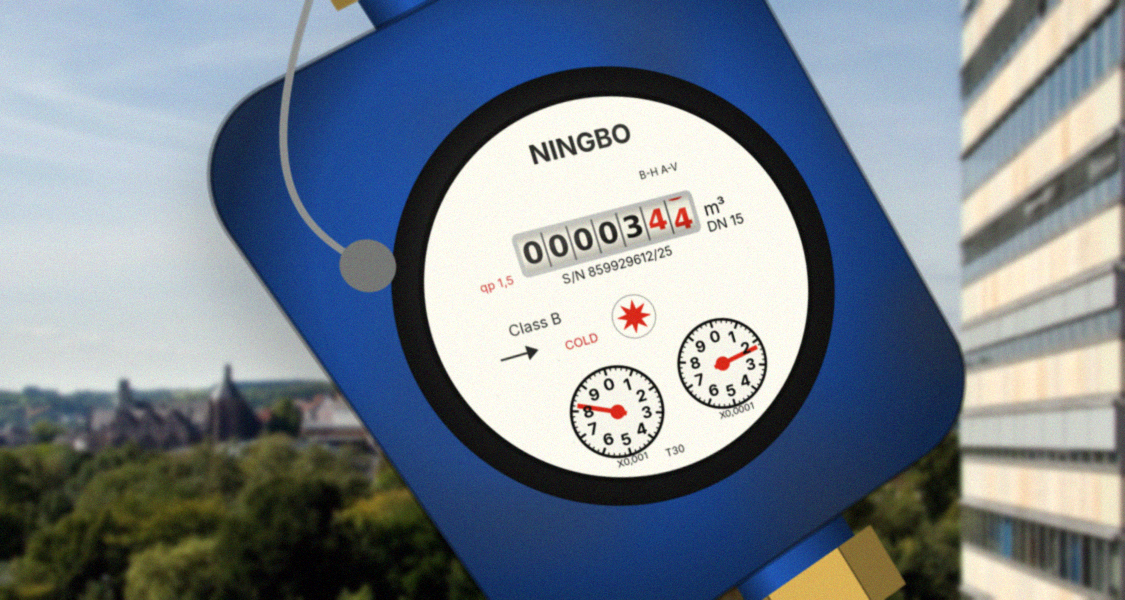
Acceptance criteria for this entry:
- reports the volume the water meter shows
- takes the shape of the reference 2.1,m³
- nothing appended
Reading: 3.4382,m³
